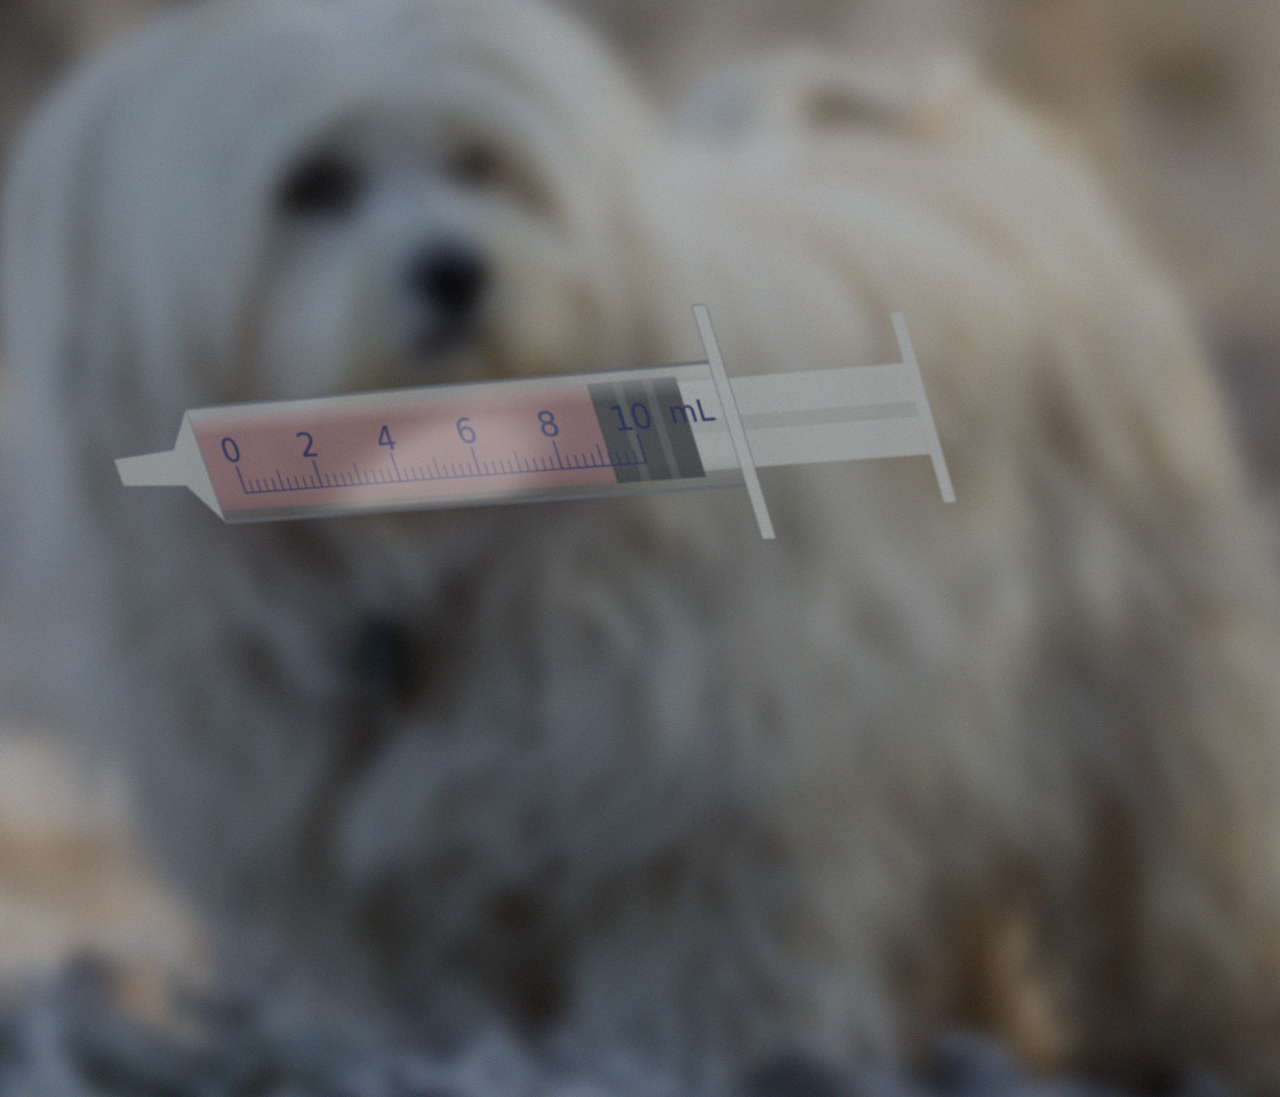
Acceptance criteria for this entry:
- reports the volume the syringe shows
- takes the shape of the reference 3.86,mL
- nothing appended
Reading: 9.2,mL
